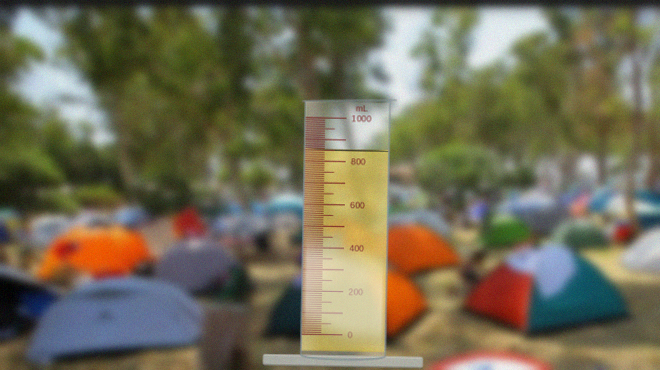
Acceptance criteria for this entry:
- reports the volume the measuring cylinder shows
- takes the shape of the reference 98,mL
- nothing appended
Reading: 850,mL
